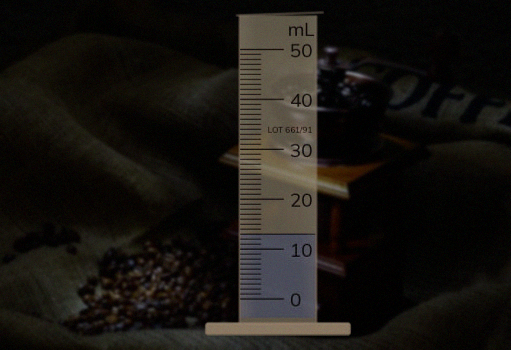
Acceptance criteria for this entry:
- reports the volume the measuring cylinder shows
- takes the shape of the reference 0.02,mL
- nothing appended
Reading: 13,mL
